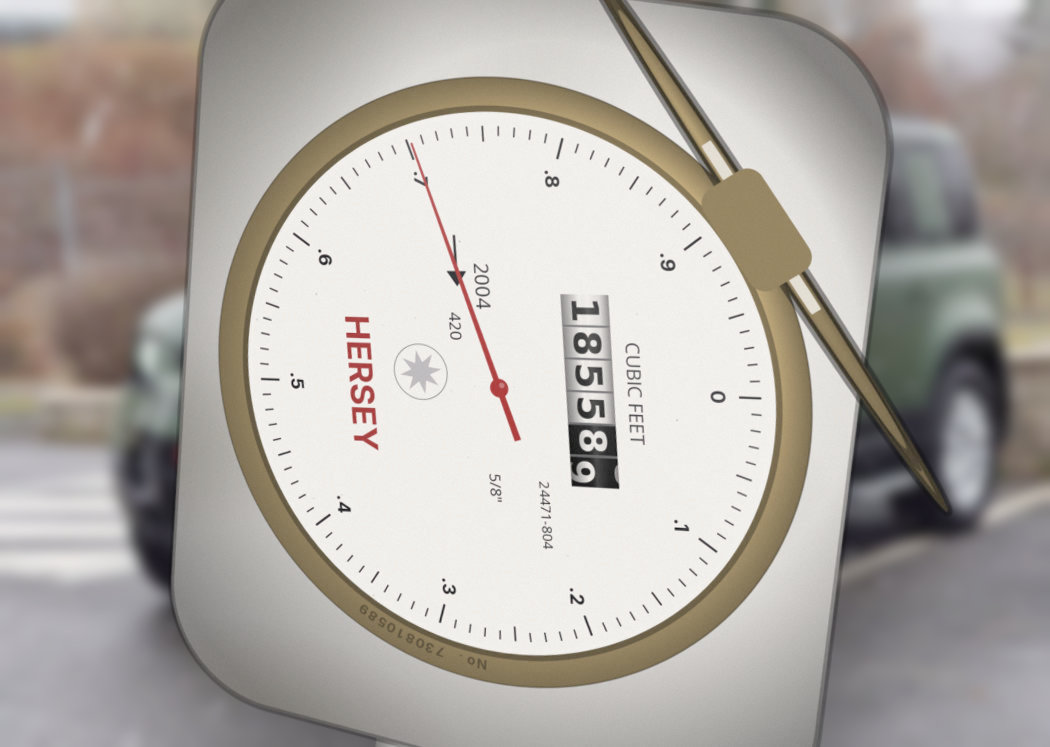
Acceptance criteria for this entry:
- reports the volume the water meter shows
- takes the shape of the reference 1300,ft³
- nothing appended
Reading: 185588.70,ft³
